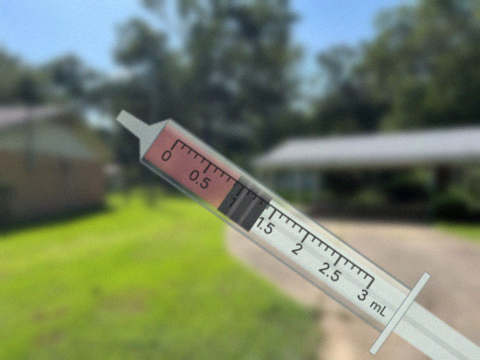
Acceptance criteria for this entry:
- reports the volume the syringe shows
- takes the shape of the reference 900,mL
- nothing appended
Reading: 0.9,mL
